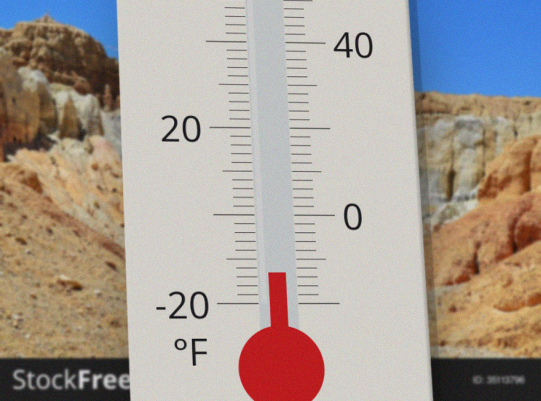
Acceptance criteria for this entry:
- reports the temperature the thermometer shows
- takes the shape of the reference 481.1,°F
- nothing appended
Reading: -13,°F
